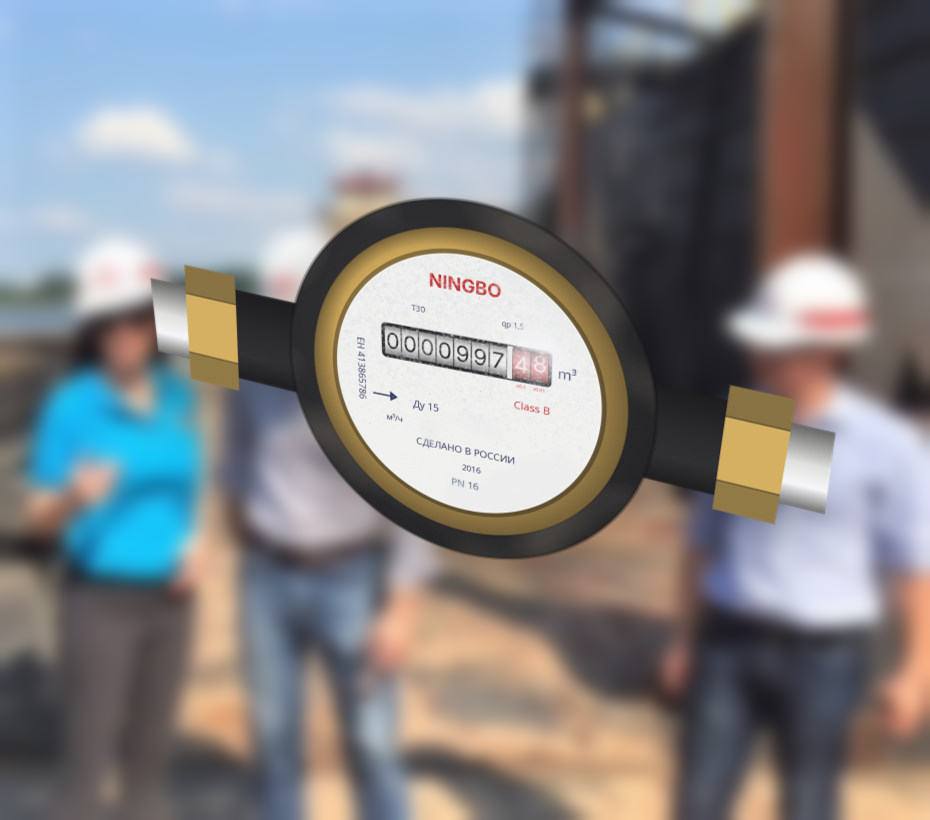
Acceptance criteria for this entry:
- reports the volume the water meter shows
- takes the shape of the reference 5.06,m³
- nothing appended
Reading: 997.48,m³
